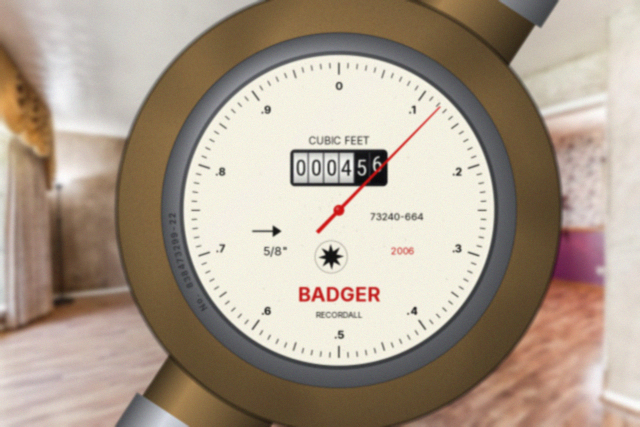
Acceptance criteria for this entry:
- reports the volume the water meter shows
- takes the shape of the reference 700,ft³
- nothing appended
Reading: 456.12,ft³
